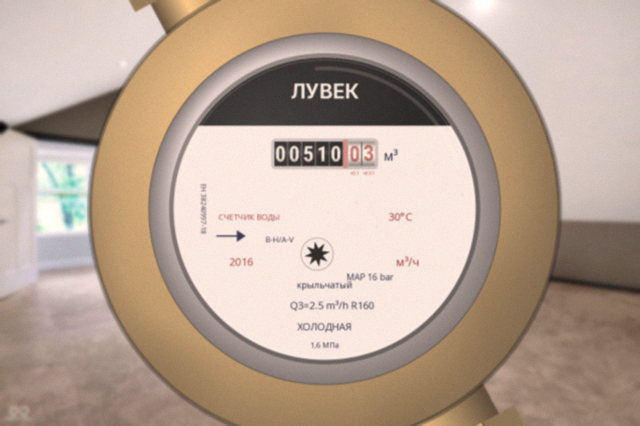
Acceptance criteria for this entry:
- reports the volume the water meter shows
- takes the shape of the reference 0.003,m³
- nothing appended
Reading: 510.03,m³
